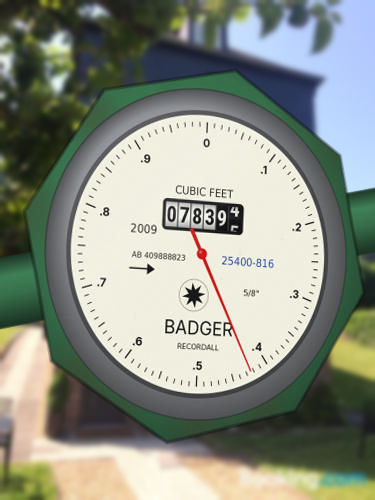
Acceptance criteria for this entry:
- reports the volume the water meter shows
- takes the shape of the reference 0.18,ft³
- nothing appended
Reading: 78394.42,ft³
